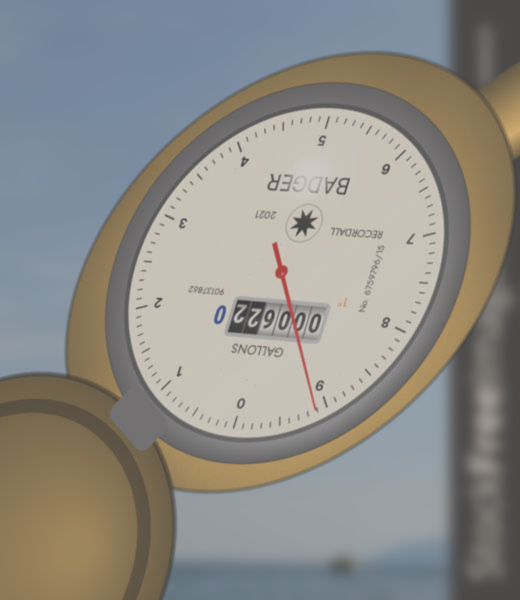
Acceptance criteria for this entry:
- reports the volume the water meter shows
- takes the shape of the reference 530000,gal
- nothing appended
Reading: 6219.1,gal
